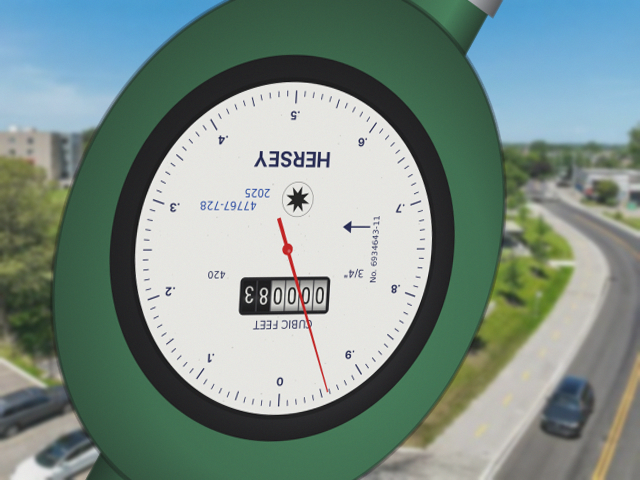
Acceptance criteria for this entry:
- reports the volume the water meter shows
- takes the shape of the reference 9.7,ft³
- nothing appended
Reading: 82.94,ft³
